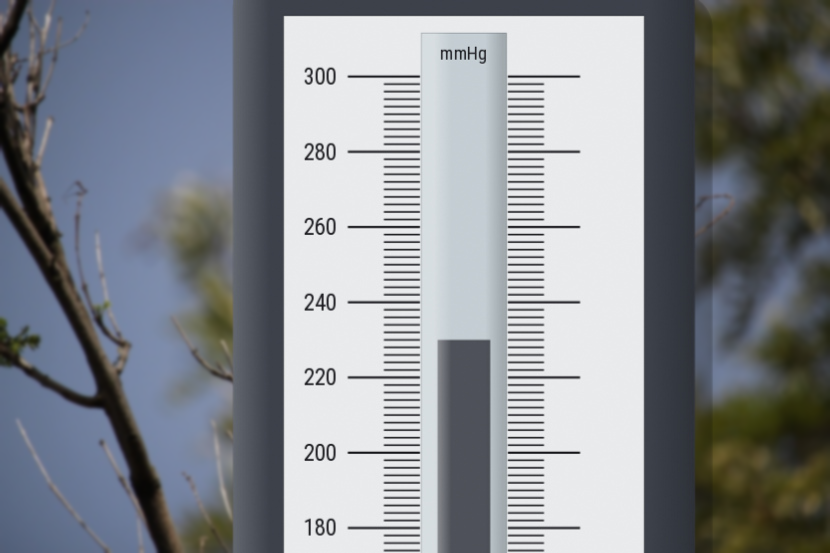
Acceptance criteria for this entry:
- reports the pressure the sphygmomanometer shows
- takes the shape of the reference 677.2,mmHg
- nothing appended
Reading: 230,mmHg
